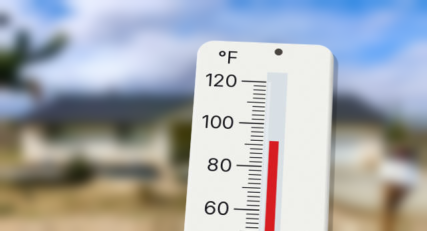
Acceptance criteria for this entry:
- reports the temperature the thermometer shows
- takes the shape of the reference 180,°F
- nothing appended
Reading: 92,°F
